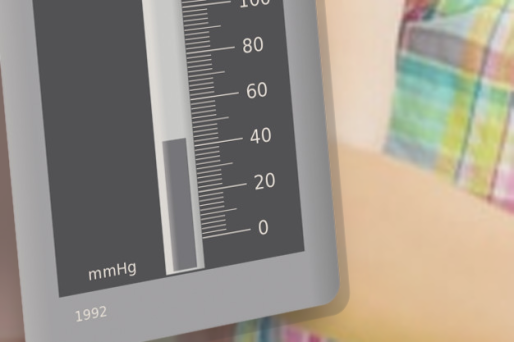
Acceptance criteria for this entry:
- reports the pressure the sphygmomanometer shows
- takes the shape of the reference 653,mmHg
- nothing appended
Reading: 44,mmHg
